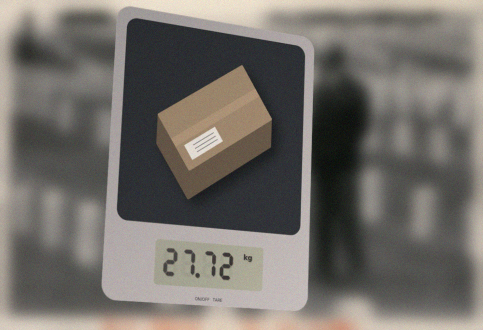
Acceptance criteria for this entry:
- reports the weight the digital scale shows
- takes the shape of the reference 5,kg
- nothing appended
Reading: 27.72,kg
